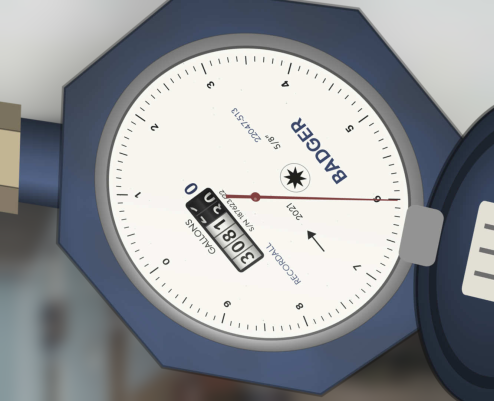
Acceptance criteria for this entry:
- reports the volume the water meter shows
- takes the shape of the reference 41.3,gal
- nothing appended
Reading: 3081296.0,gal
